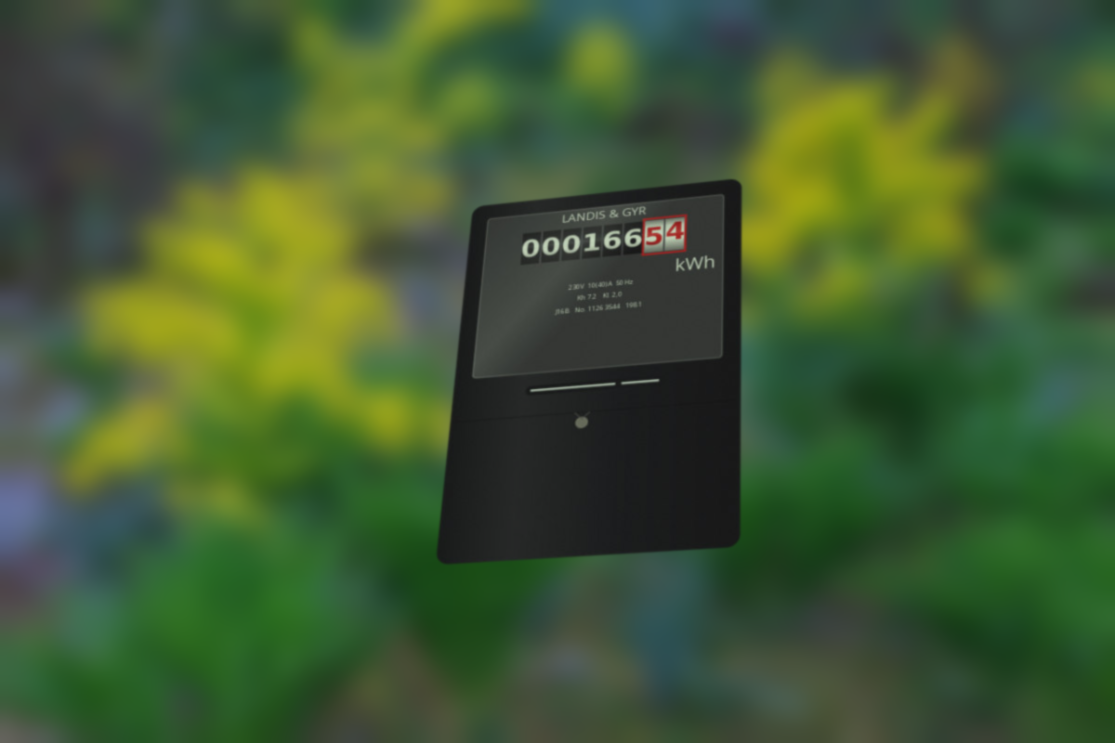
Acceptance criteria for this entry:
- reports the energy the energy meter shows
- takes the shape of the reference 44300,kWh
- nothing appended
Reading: 166.54,kWh
